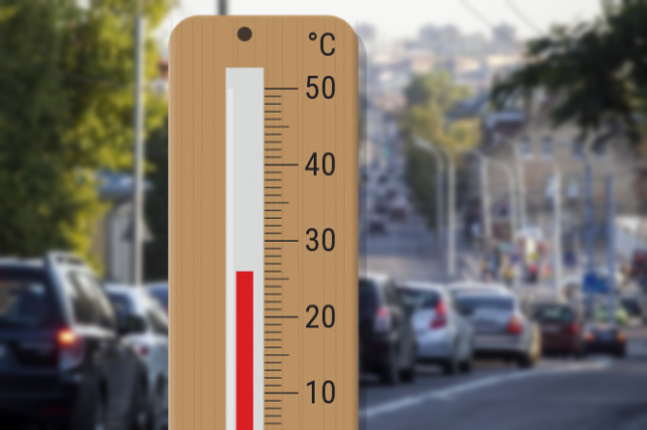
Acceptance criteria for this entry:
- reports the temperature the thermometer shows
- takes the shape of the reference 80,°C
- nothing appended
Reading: 26,°C
